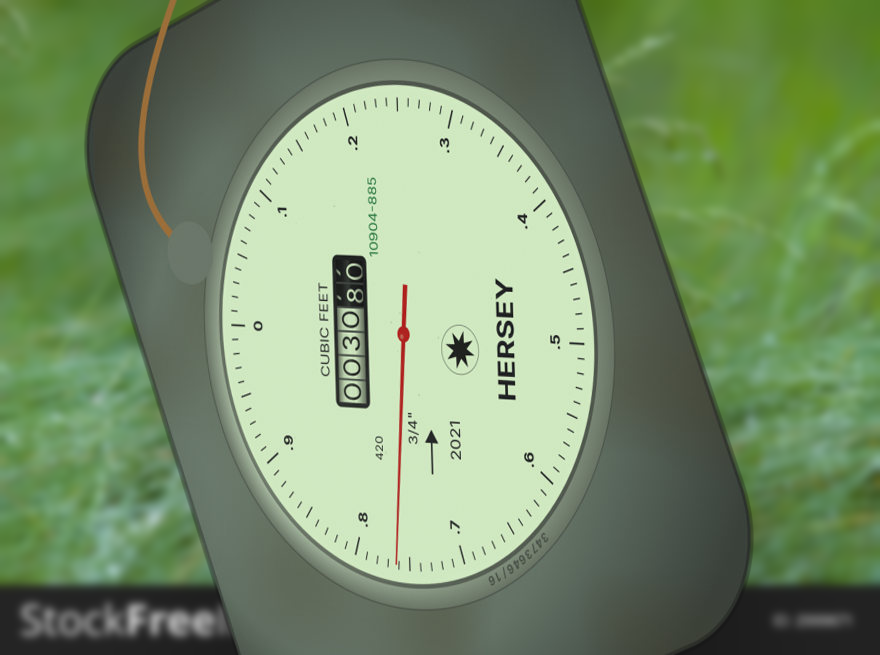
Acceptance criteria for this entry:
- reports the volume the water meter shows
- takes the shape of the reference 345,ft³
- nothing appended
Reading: 3079.76,ft³
